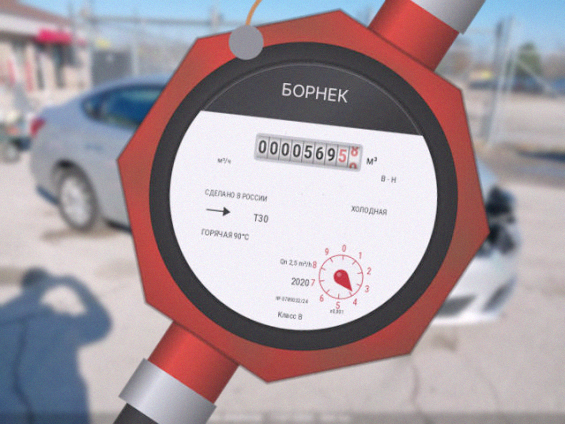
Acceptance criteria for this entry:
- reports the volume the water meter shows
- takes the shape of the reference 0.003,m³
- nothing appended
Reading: 569.583,m³
